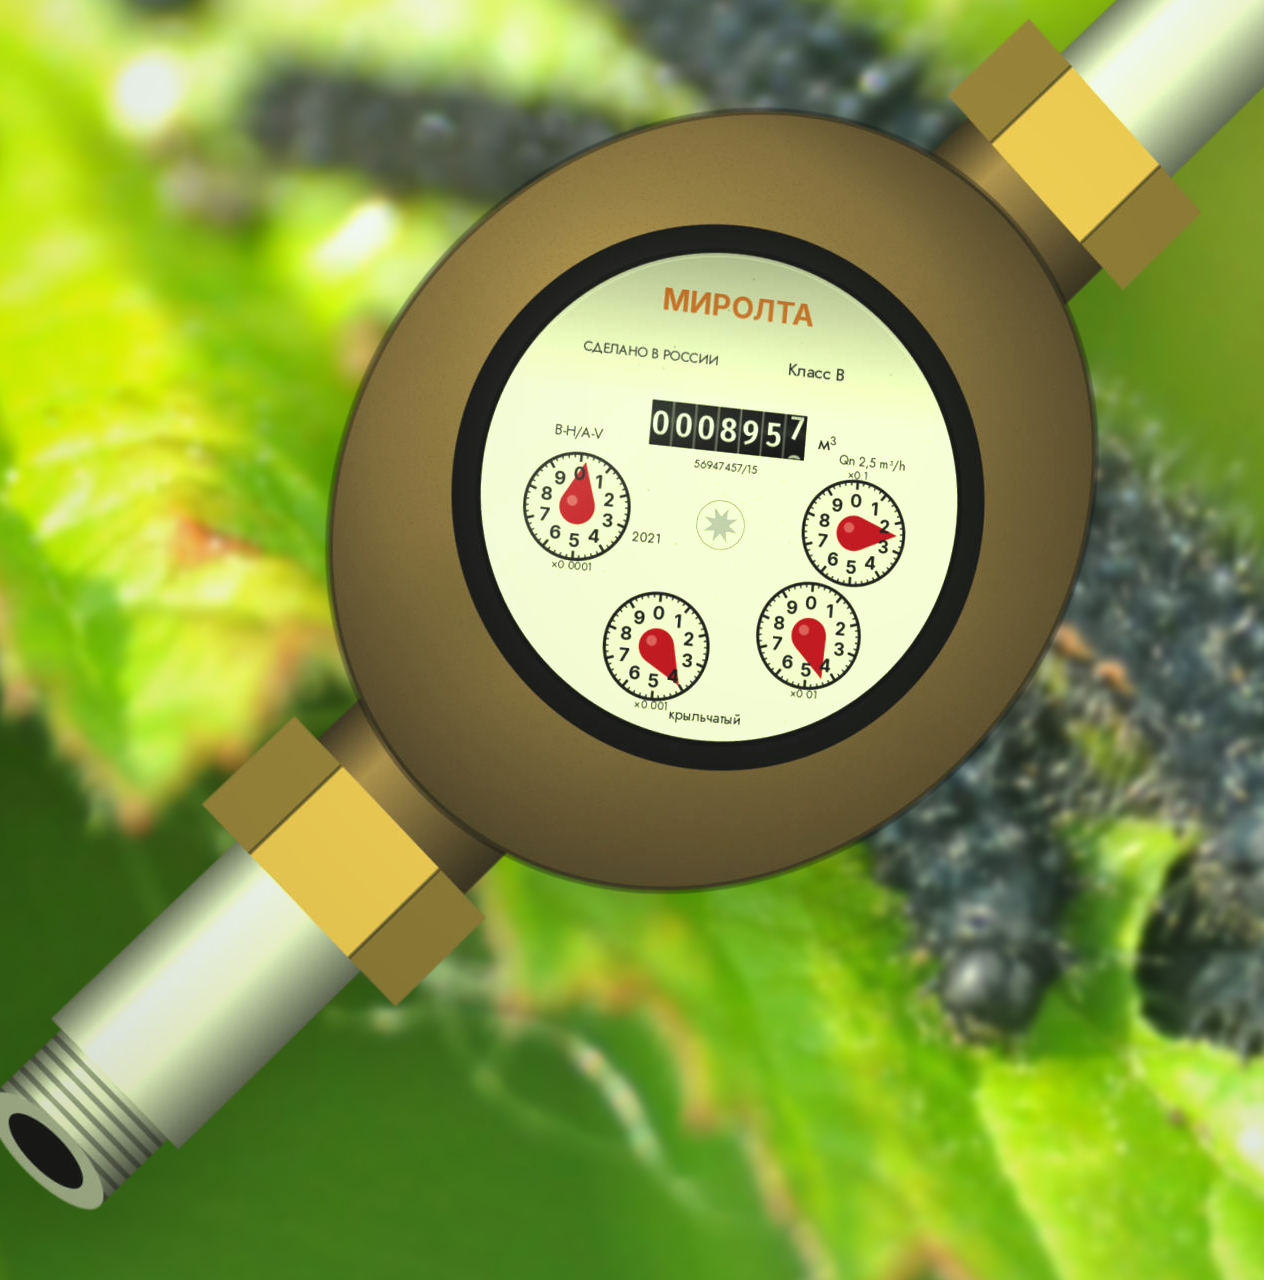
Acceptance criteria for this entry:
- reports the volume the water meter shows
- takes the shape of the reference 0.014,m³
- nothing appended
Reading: 8957.2440,m³
